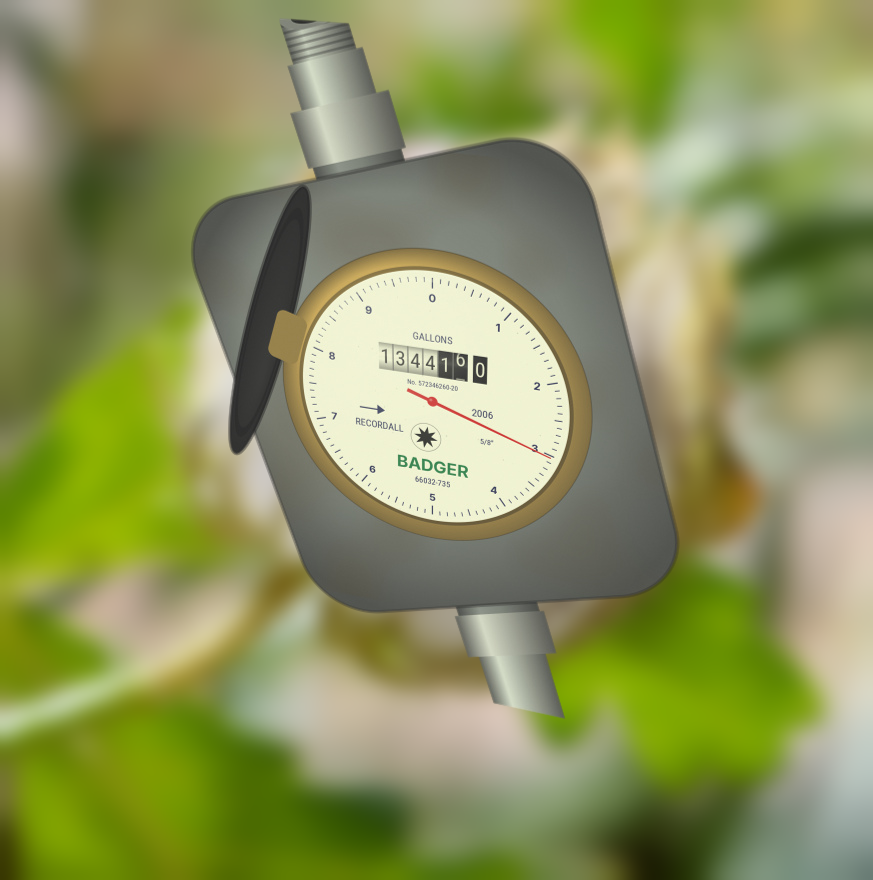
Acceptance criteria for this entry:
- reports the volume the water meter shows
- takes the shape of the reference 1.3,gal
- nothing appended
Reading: 1344163.0,gal
